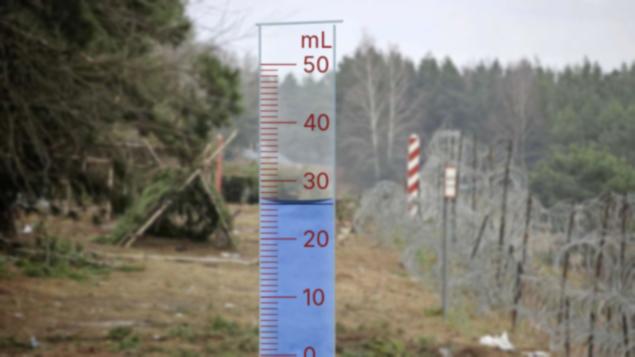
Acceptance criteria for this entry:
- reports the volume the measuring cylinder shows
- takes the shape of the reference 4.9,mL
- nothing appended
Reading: 26,mL
